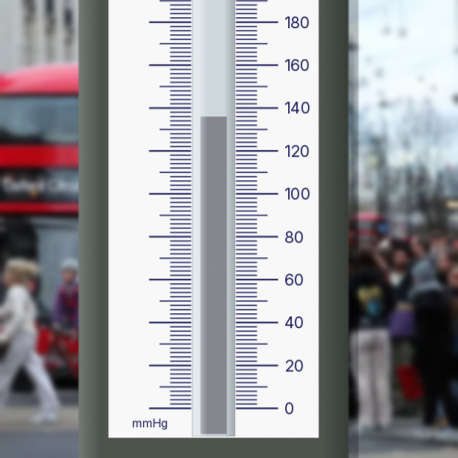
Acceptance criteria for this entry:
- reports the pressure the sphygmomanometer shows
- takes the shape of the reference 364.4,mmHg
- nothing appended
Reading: 136,mmHg
